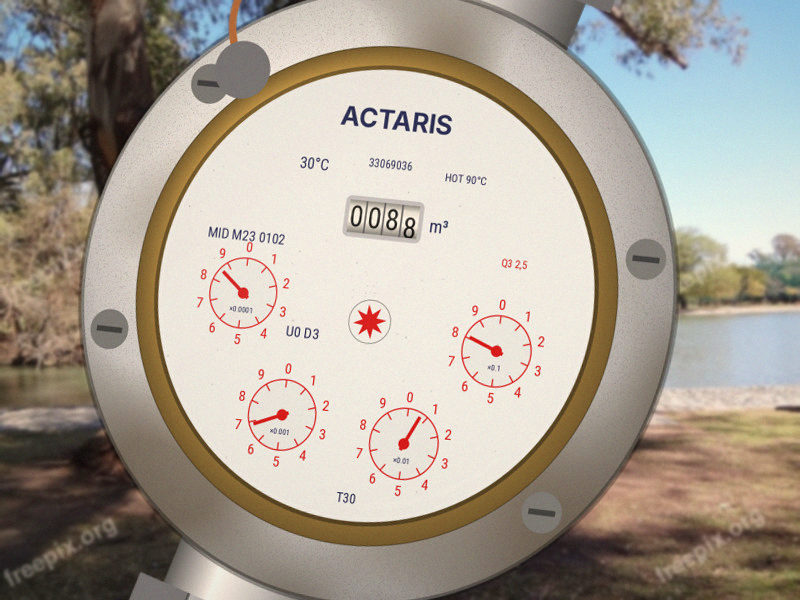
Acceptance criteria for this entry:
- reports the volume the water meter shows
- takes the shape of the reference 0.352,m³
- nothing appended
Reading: 87.8068,m³
